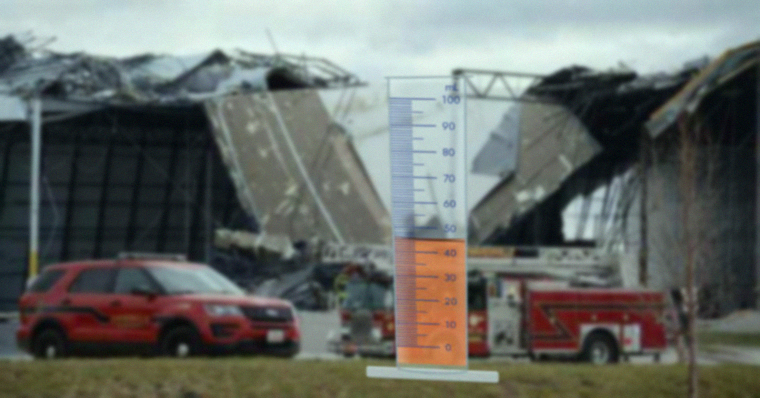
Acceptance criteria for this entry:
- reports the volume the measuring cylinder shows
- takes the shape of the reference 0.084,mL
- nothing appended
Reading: 45,mL
